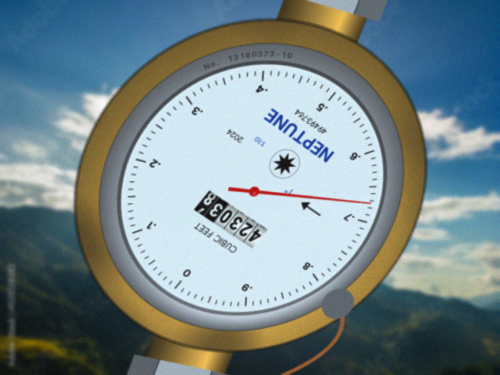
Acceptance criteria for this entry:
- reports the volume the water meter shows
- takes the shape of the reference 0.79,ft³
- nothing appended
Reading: 423037.67,ft³
